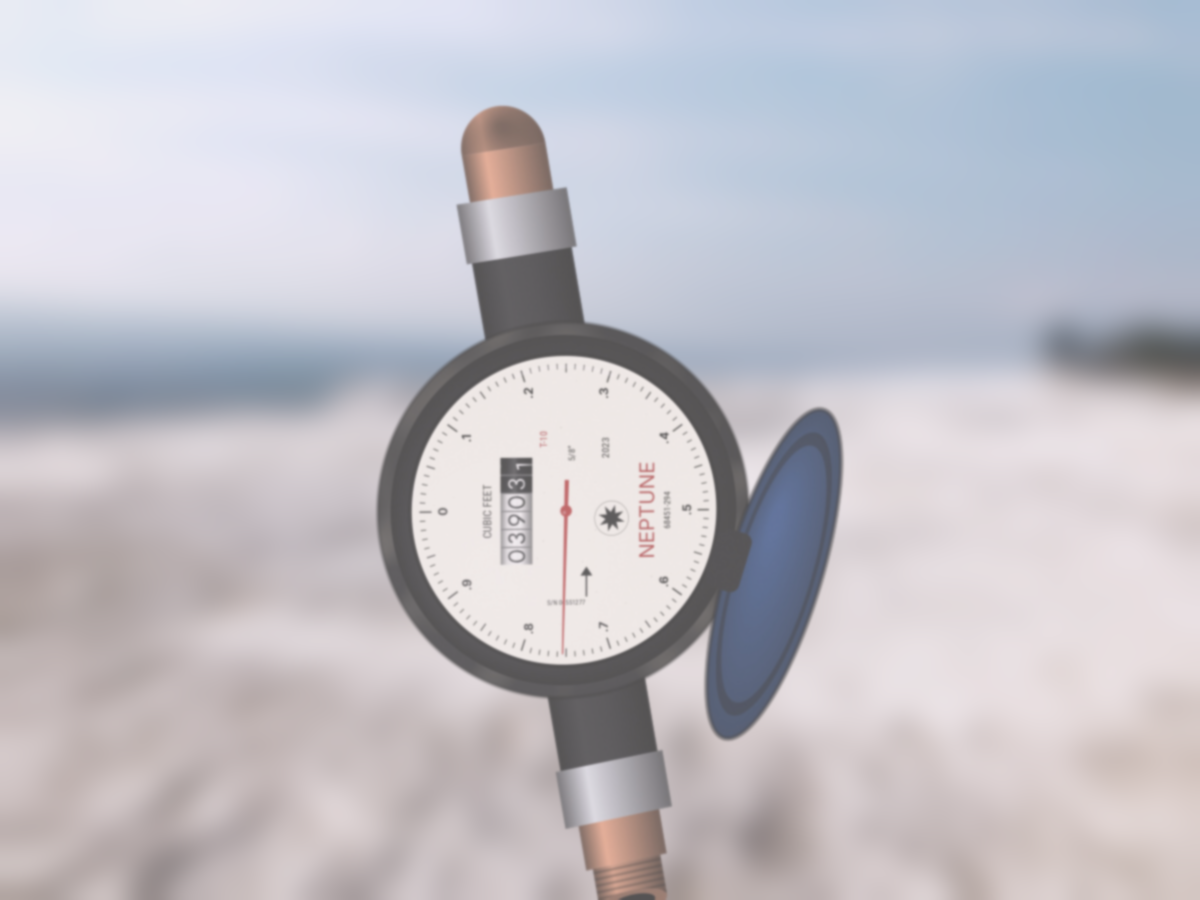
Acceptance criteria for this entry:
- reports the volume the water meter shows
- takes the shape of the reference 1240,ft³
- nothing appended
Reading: 39030.75,ft³
